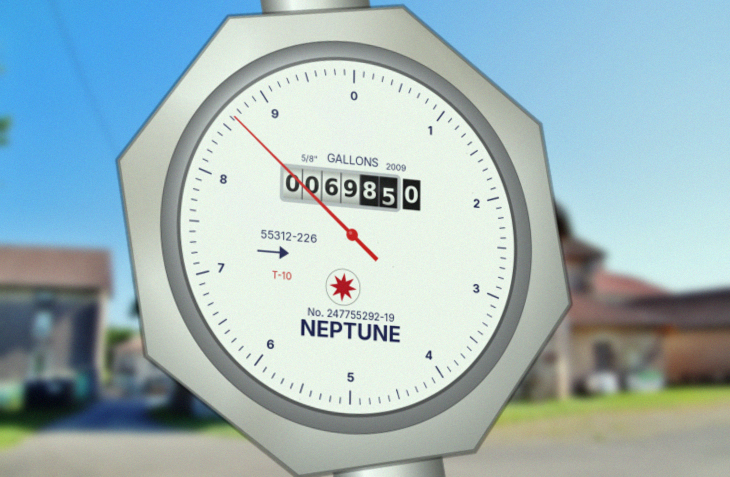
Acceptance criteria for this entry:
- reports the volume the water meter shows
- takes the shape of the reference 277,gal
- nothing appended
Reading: 69848.6,gal
